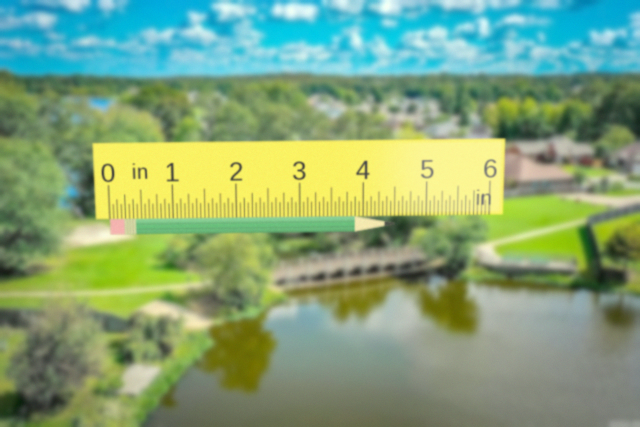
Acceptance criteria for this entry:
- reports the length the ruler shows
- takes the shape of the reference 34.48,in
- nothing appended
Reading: 4.5,in
